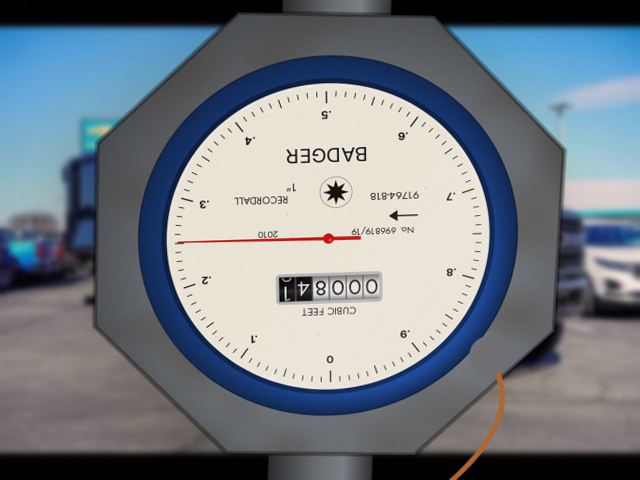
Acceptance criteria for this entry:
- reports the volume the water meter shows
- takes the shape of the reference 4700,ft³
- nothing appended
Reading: 841.25,ft³
